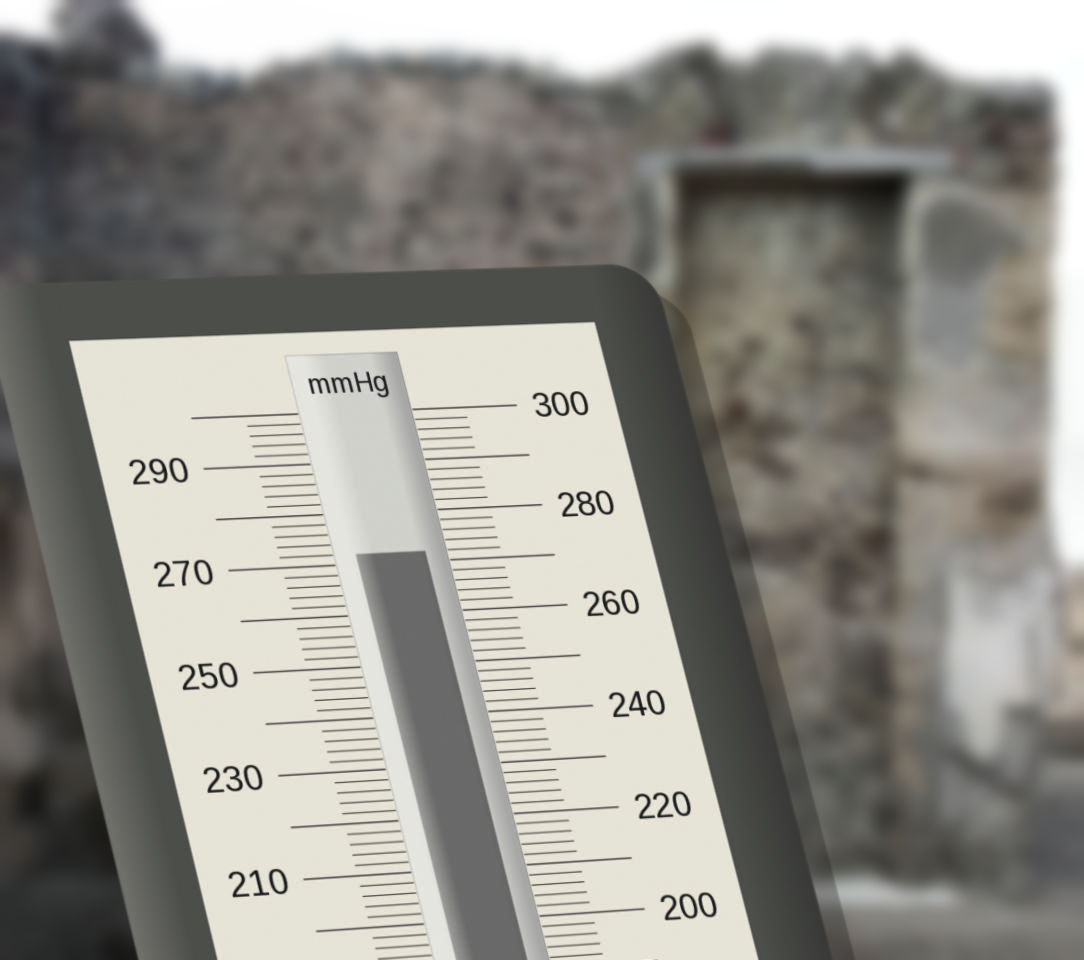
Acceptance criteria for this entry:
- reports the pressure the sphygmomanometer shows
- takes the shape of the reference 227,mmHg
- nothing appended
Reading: 272,mmHg
